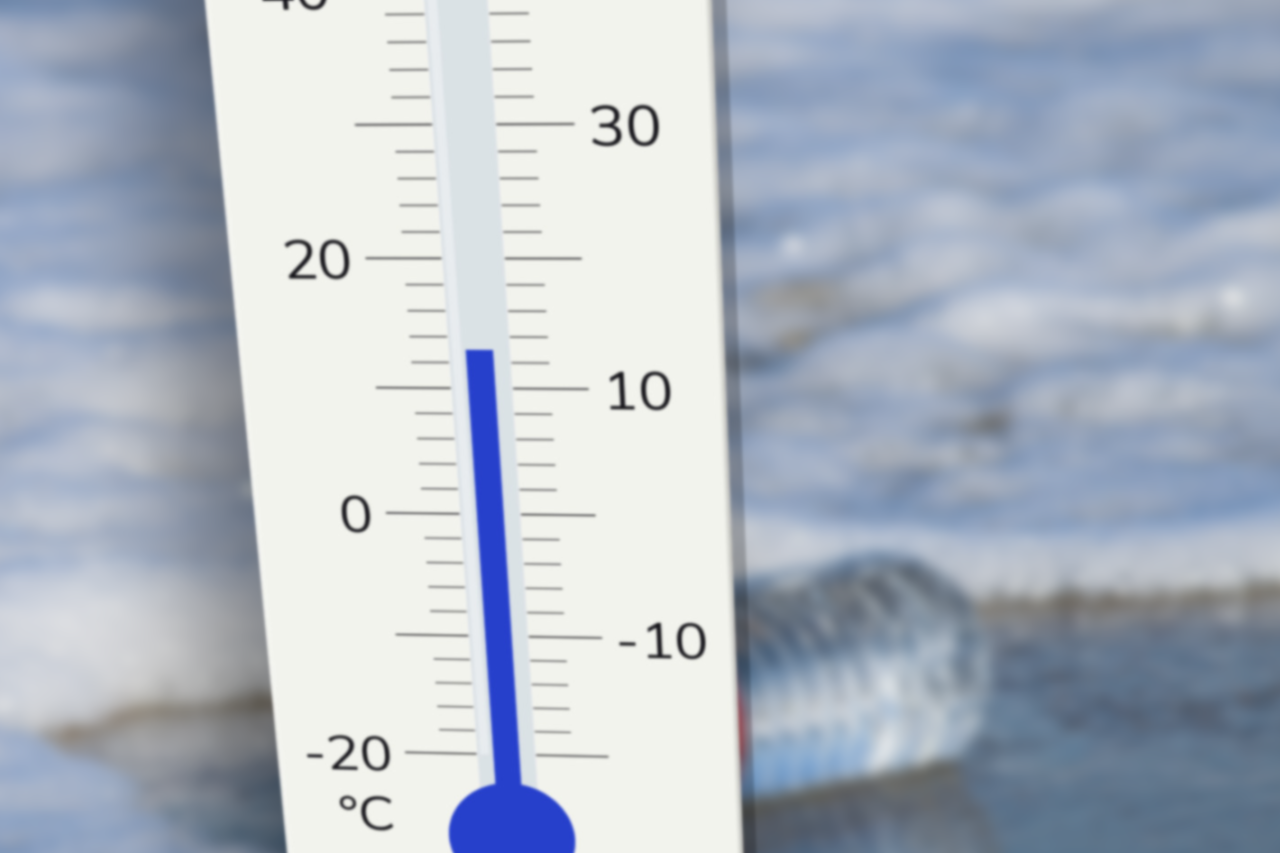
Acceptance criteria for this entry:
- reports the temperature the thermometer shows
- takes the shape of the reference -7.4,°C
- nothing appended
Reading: 13,°C
